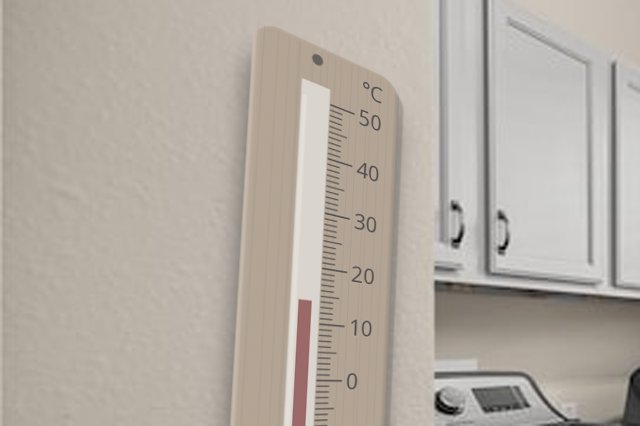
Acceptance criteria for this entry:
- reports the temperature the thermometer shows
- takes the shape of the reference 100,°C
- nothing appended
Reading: 14,°C
